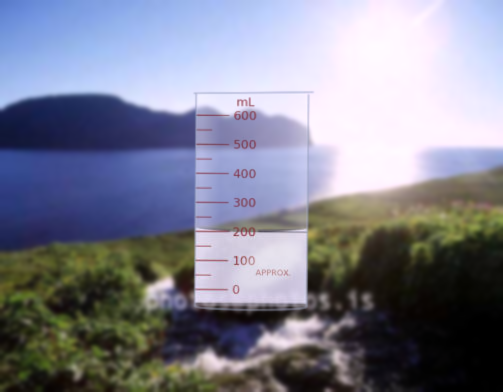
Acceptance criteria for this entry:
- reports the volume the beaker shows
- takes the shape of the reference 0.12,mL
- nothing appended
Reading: 200,mL
